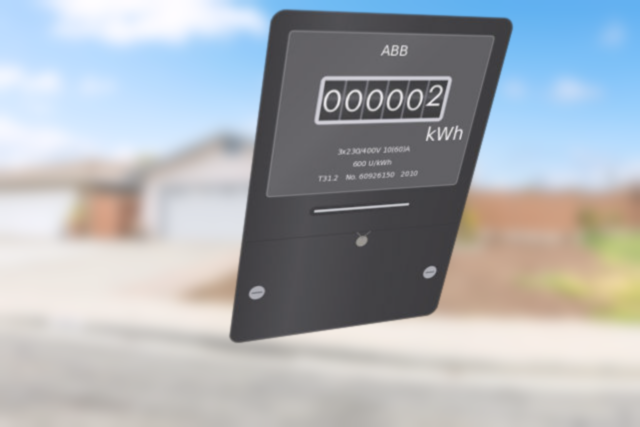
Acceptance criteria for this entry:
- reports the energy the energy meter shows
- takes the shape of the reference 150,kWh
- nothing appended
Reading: 2,kWh
